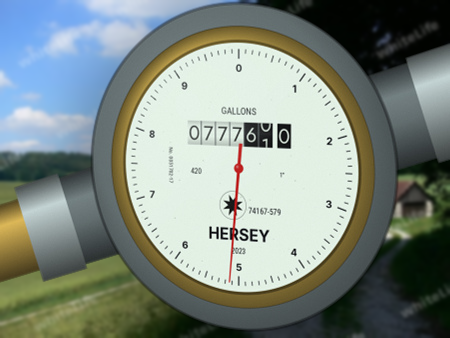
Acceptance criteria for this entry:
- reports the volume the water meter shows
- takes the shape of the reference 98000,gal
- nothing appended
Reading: 777605.1,gal
